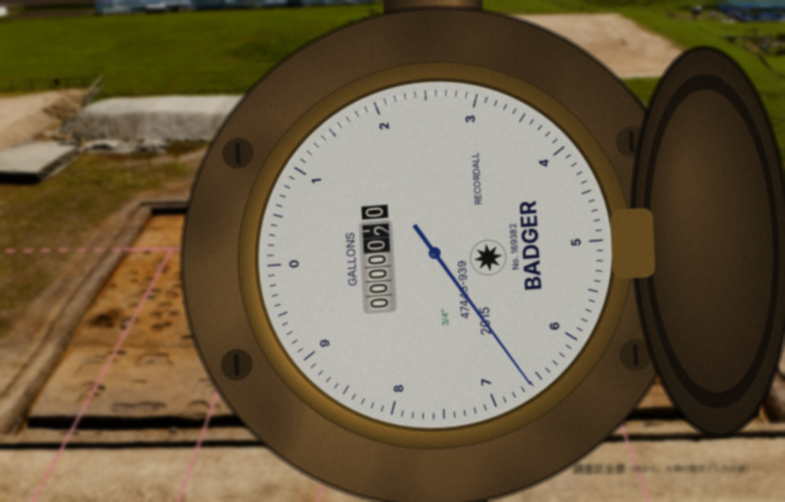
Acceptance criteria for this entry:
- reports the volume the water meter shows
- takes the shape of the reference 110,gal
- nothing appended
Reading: 16.6,gal
